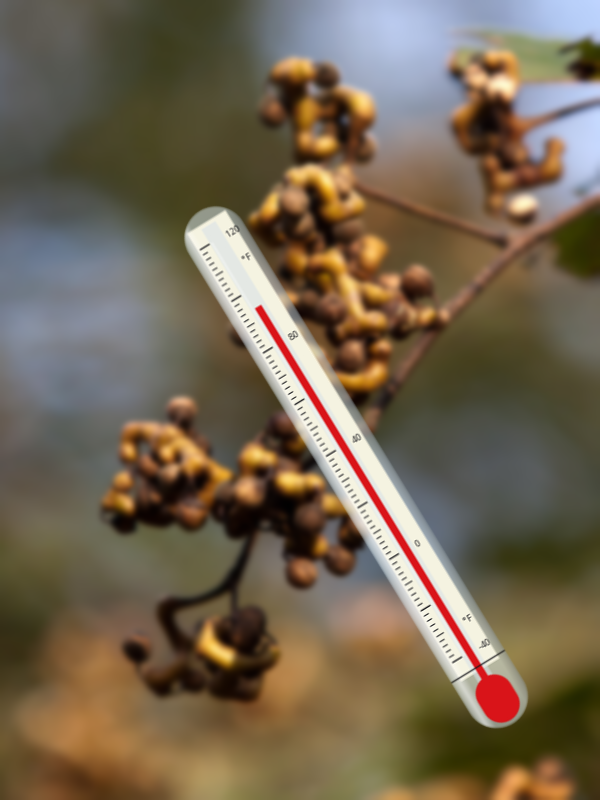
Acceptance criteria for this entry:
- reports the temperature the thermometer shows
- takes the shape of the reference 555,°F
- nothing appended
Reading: 94,°F
